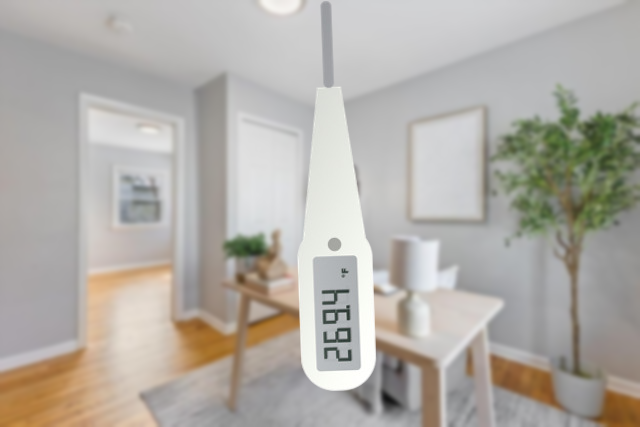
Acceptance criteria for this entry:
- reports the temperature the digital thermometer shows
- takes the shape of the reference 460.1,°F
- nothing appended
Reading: 269.4,°F
